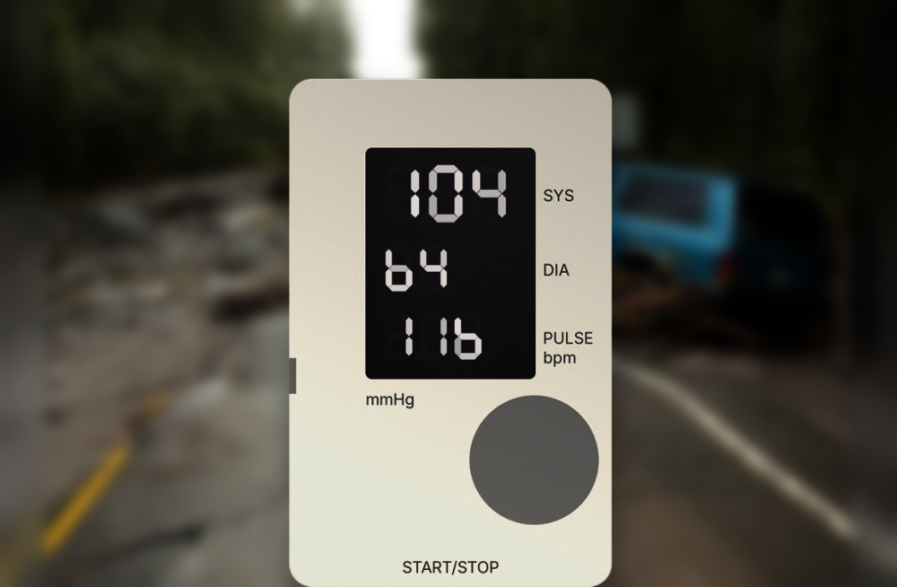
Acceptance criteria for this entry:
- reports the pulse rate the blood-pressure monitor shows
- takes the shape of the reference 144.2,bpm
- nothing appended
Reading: 116,bpm
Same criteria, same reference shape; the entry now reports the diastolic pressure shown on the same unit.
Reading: 64,mmHg
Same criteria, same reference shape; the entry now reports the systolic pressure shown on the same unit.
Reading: 104,mmHg
